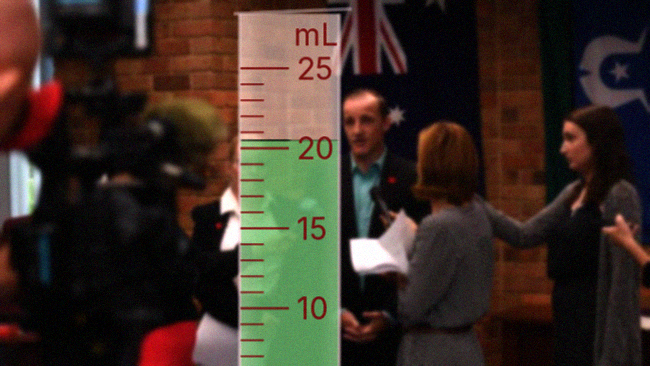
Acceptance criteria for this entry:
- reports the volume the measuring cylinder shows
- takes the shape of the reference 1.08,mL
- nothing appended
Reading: 20.5,mL
